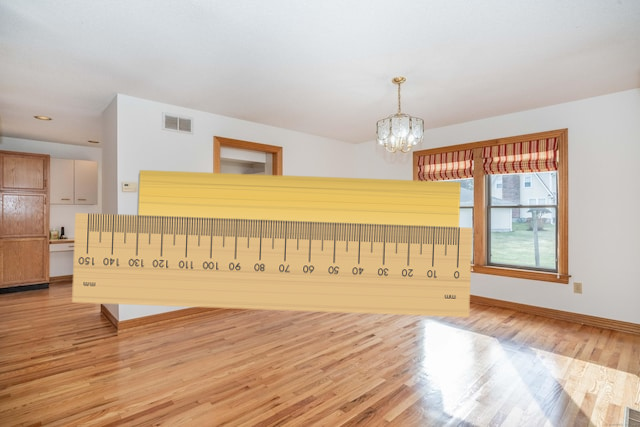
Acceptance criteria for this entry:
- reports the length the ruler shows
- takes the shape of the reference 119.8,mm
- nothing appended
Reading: 130,mm
